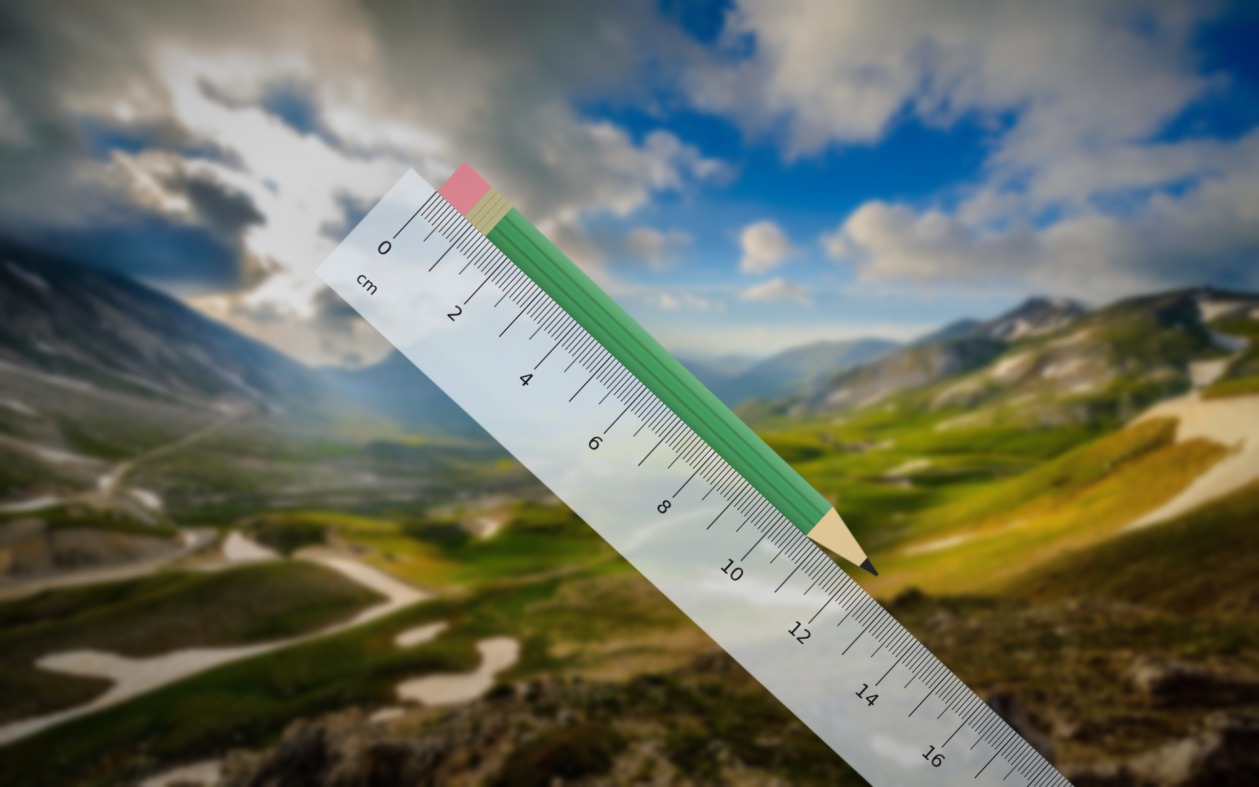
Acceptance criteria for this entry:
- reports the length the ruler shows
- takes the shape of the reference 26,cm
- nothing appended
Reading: 12.4,cm
